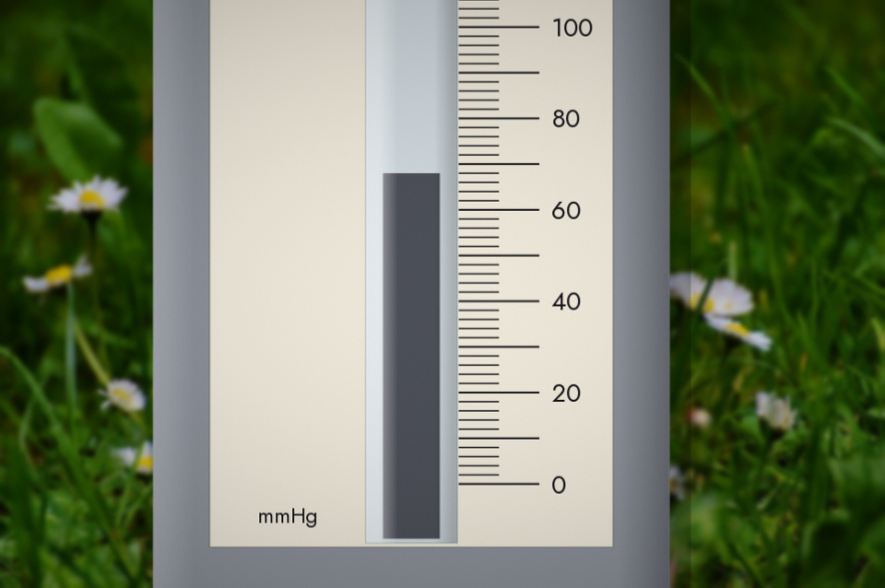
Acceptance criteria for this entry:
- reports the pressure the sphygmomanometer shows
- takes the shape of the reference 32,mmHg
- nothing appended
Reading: 68,mmHg
